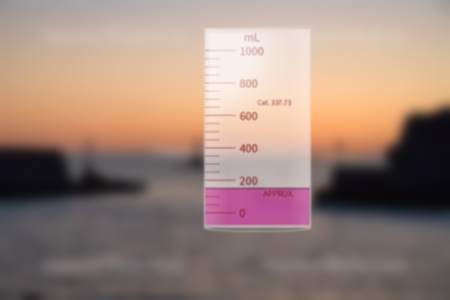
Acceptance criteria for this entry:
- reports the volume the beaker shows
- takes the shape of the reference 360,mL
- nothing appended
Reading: 150,mL
